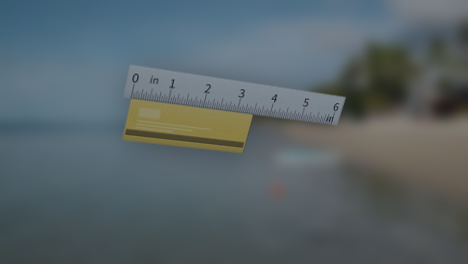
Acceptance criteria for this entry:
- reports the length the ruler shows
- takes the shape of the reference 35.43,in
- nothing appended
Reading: 3.5,in
